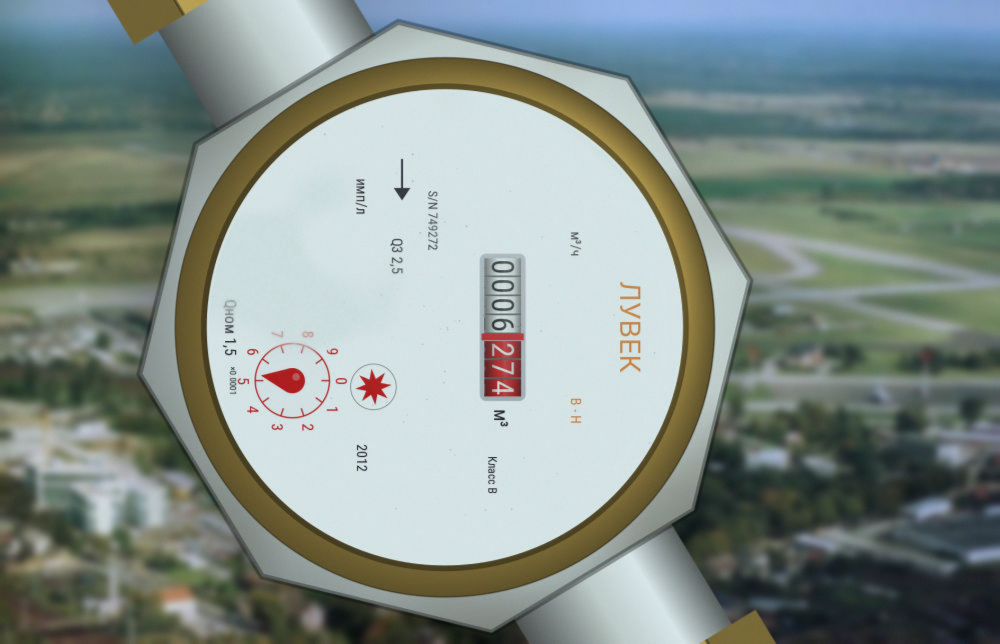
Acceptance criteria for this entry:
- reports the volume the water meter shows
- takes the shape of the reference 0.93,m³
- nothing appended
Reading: 6.2745,m³
